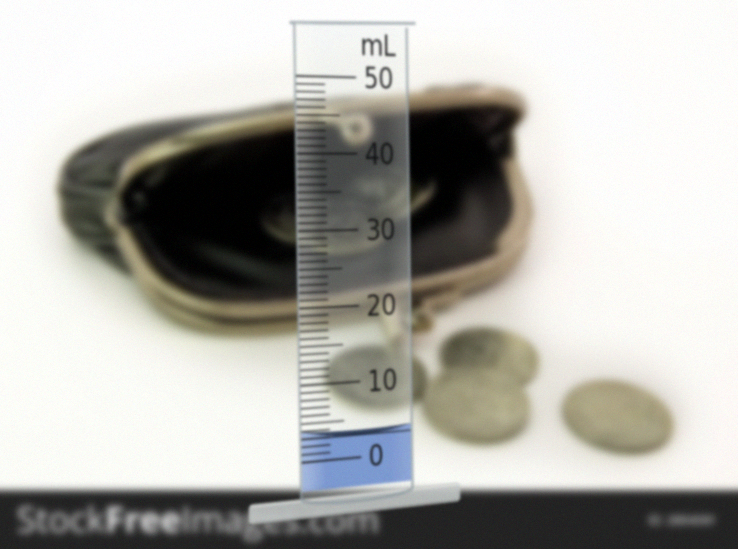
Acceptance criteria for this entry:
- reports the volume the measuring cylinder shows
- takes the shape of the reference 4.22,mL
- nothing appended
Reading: 3,mL
